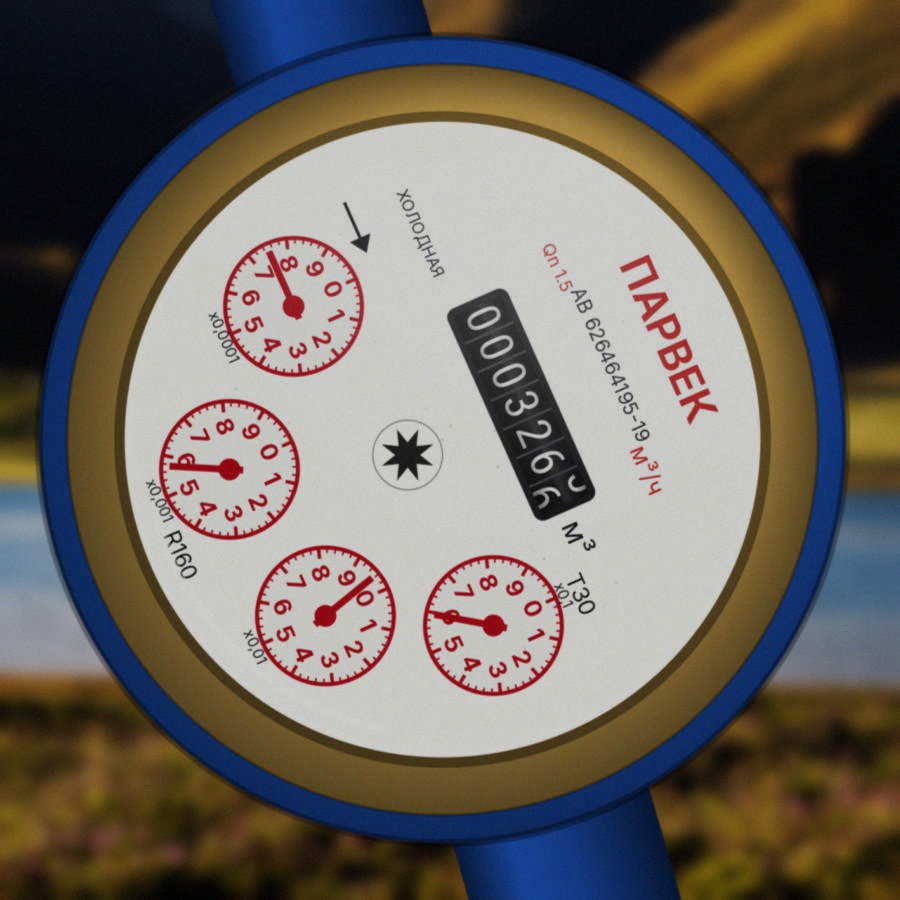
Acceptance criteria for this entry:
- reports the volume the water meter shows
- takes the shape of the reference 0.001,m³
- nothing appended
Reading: 3265.5957,m³
